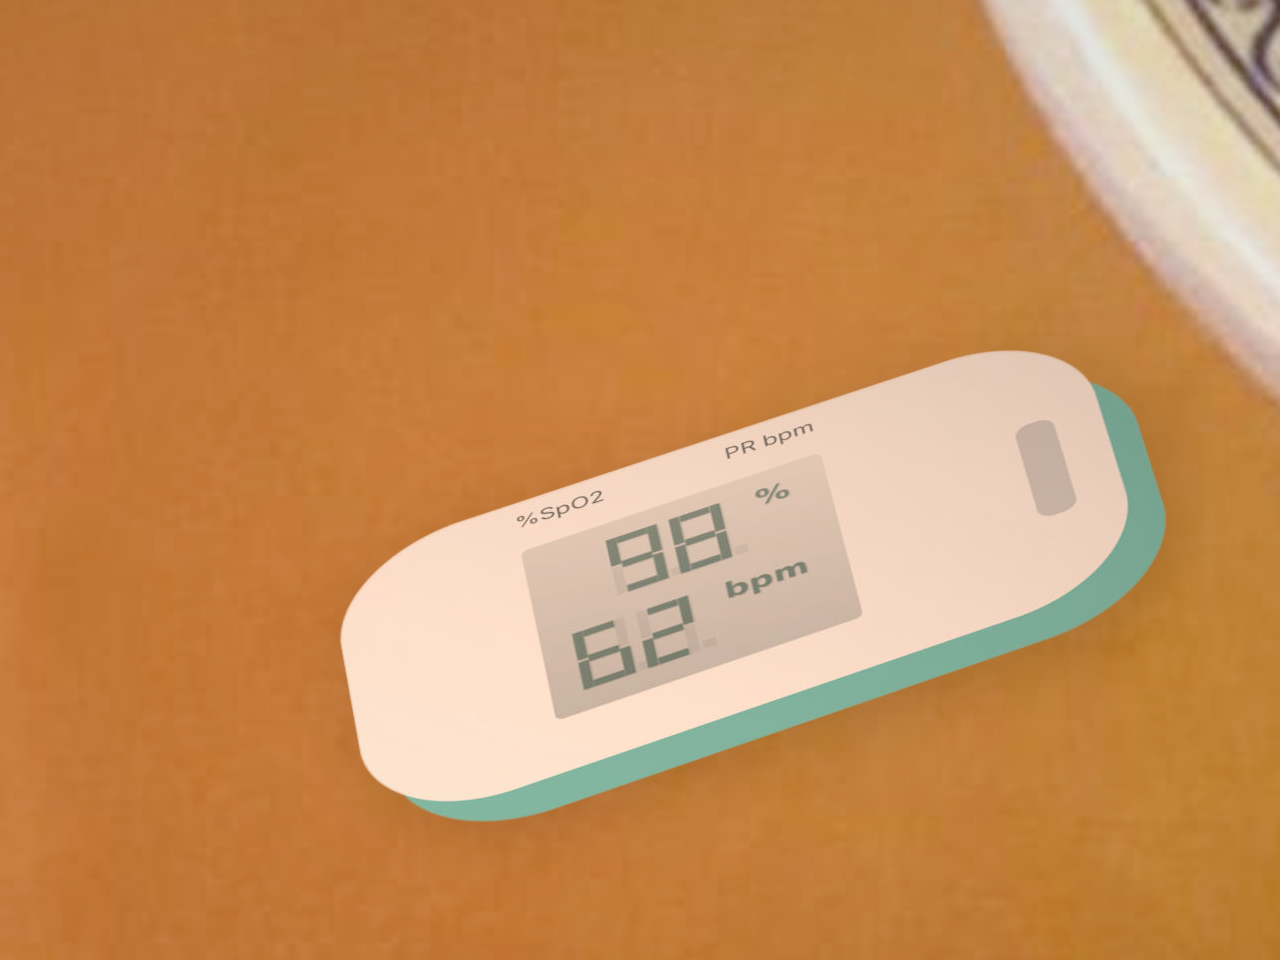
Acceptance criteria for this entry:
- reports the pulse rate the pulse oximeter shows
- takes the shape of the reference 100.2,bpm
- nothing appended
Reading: 62,bpm
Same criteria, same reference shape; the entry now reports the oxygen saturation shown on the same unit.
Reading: 98,%
